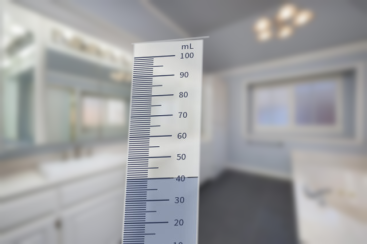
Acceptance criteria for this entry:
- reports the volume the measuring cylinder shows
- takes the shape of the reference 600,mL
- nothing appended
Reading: 40,mL
